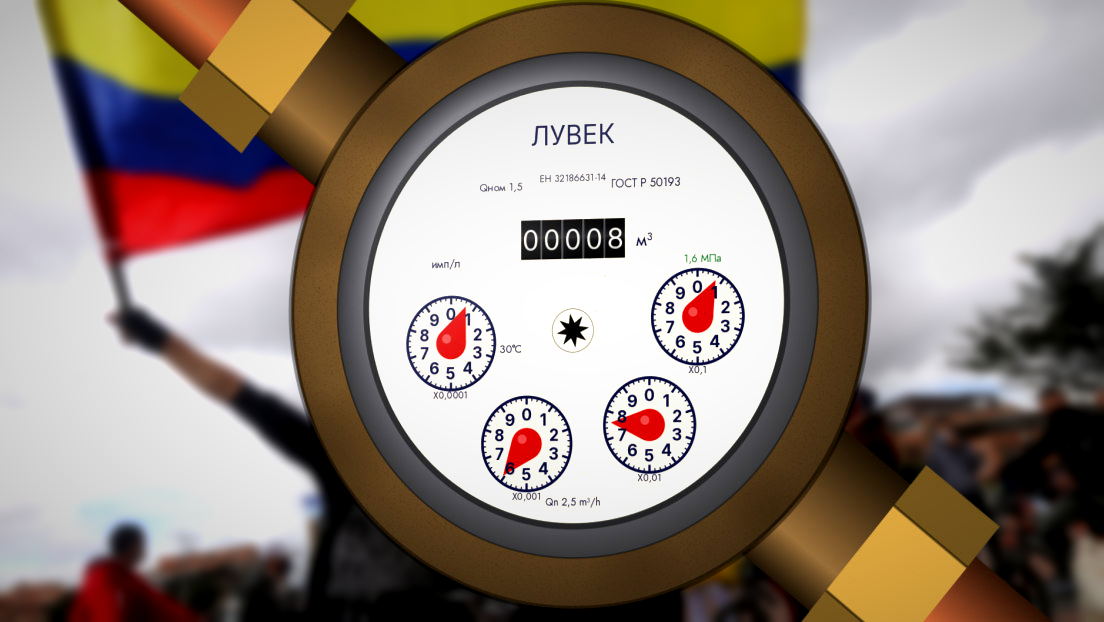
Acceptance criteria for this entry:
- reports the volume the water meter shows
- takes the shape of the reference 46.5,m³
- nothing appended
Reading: 8.0760,m³
